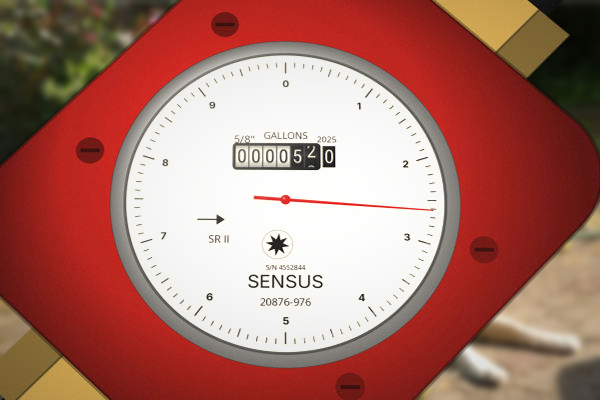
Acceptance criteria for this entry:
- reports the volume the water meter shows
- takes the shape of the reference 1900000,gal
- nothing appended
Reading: 522.6,gal
